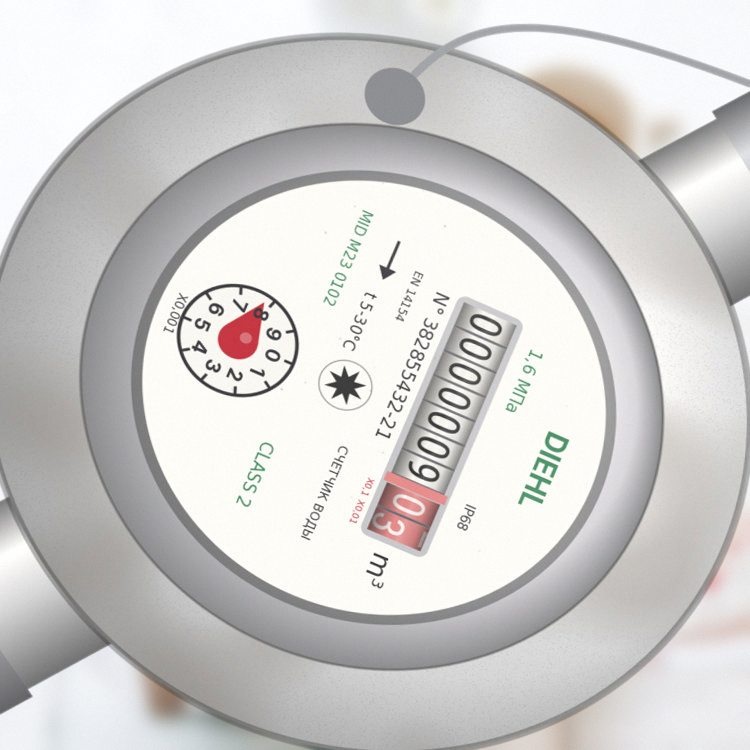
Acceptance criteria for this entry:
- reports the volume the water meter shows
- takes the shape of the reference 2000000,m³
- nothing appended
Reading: 9.027,m³
